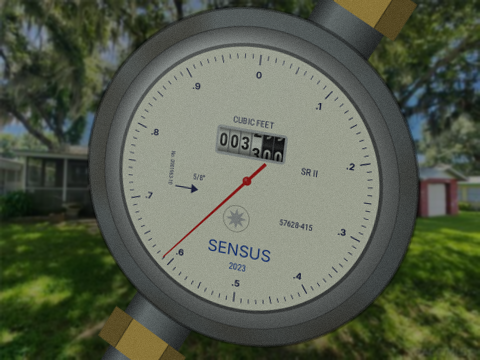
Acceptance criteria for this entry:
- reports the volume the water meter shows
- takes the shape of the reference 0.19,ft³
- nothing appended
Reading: 3299.61,ft³
